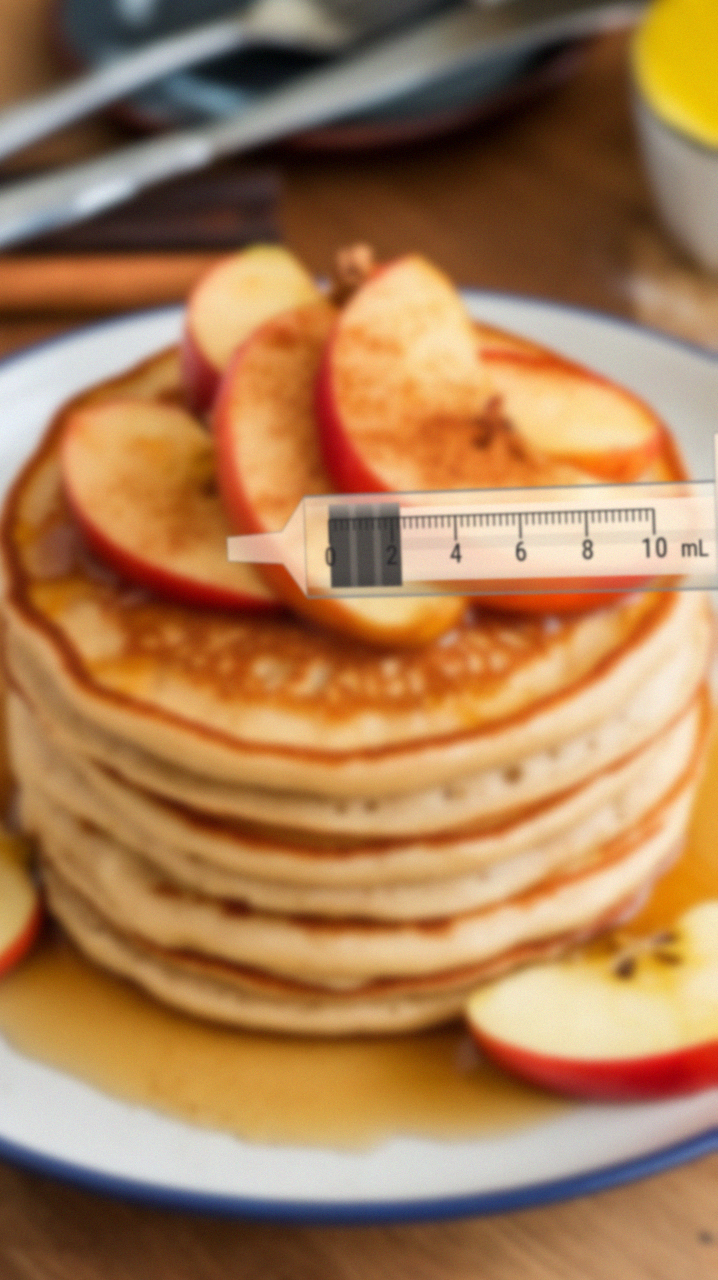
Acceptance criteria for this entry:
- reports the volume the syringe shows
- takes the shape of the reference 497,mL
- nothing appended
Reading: 0,mL
